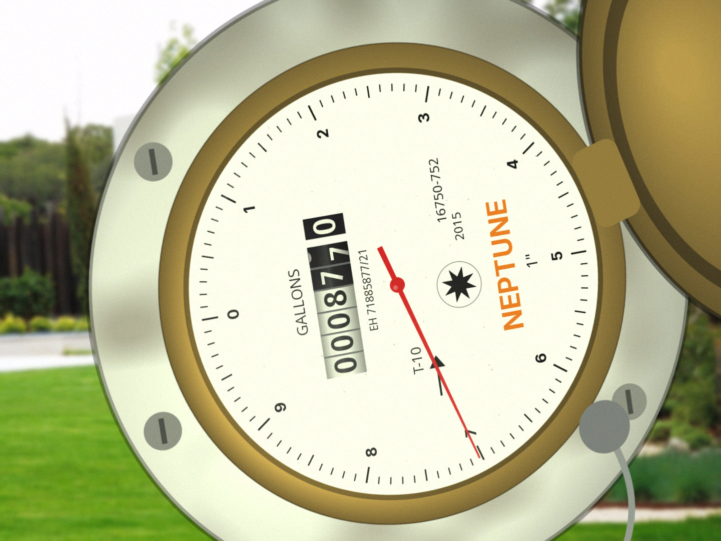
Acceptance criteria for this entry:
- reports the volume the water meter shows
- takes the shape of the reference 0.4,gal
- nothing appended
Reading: 8767.0,gal
